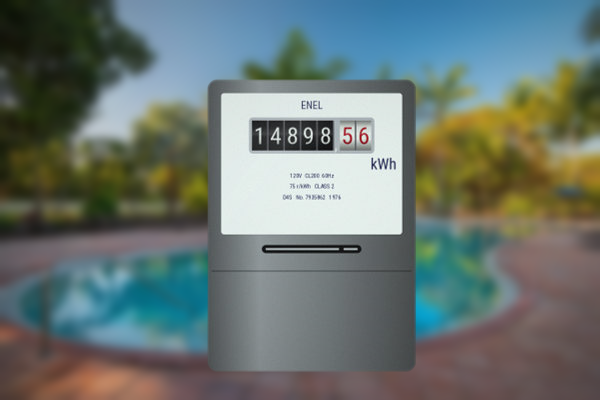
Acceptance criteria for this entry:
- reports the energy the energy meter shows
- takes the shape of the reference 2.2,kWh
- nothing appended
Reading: 14898.56,kWh
